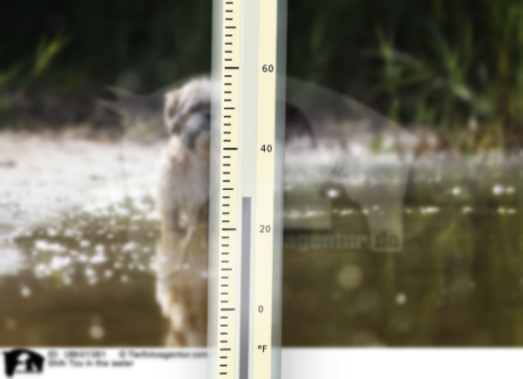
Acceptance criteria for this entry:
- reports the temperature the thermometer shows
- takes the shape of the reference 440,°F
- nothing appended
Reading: 28,°F
